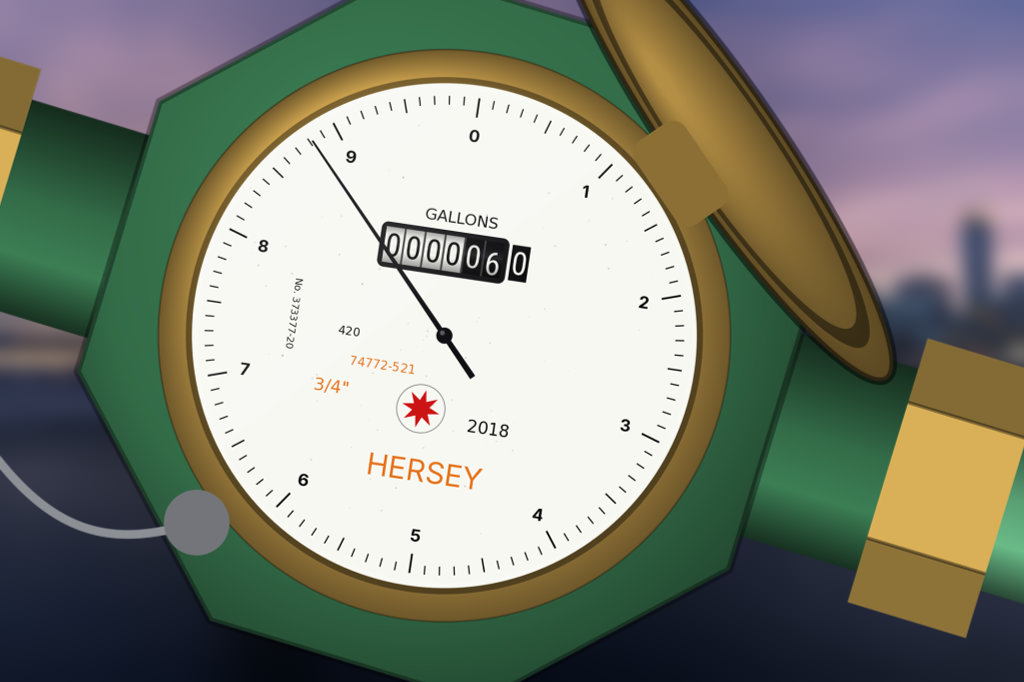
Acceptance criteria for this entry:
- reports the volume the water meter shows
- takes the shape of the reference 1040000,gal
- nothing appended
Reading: 58.8,gal
